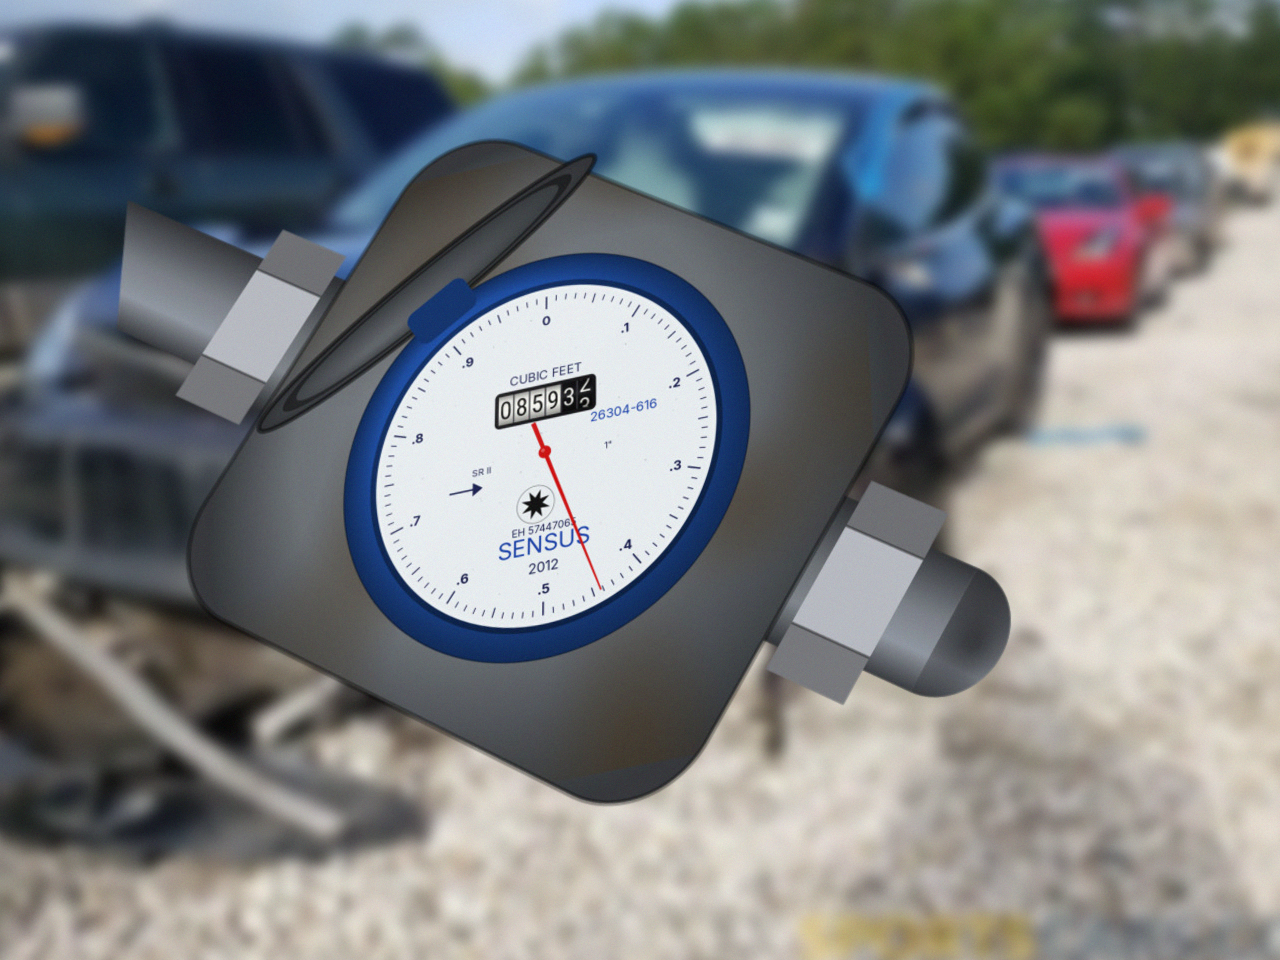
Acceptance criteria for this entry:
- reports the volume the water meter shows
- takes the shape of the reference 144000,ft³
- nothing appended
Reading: 85932.44,ft³
